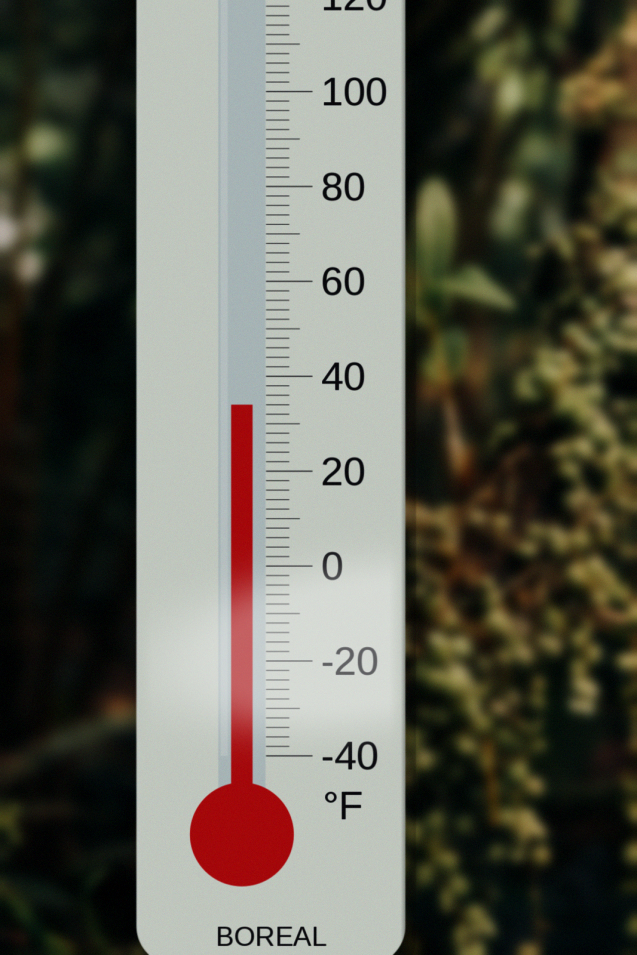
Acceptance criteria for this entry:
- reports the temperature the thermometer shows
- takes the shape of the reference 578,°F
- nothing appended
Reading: 34,°F
